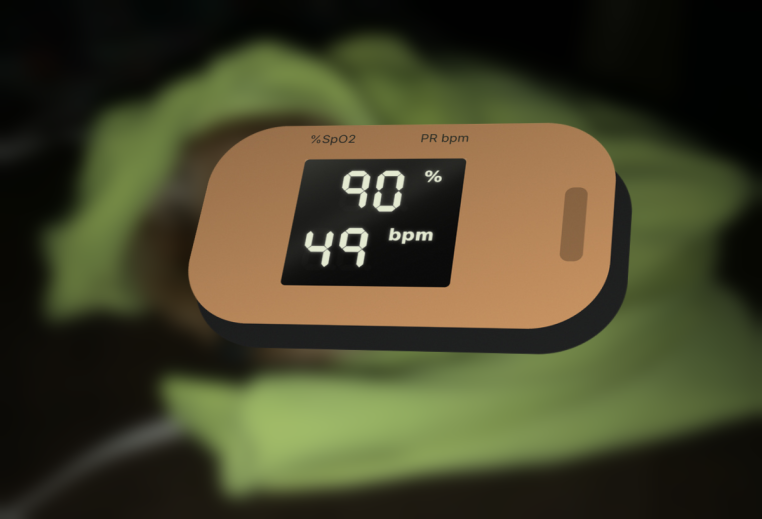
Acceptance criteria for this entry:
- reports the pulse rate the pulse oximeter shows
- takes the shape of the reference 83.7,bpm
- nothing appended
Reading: 49,bpm
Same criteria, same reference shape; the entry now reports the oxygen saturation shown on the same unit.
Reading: 90,%
